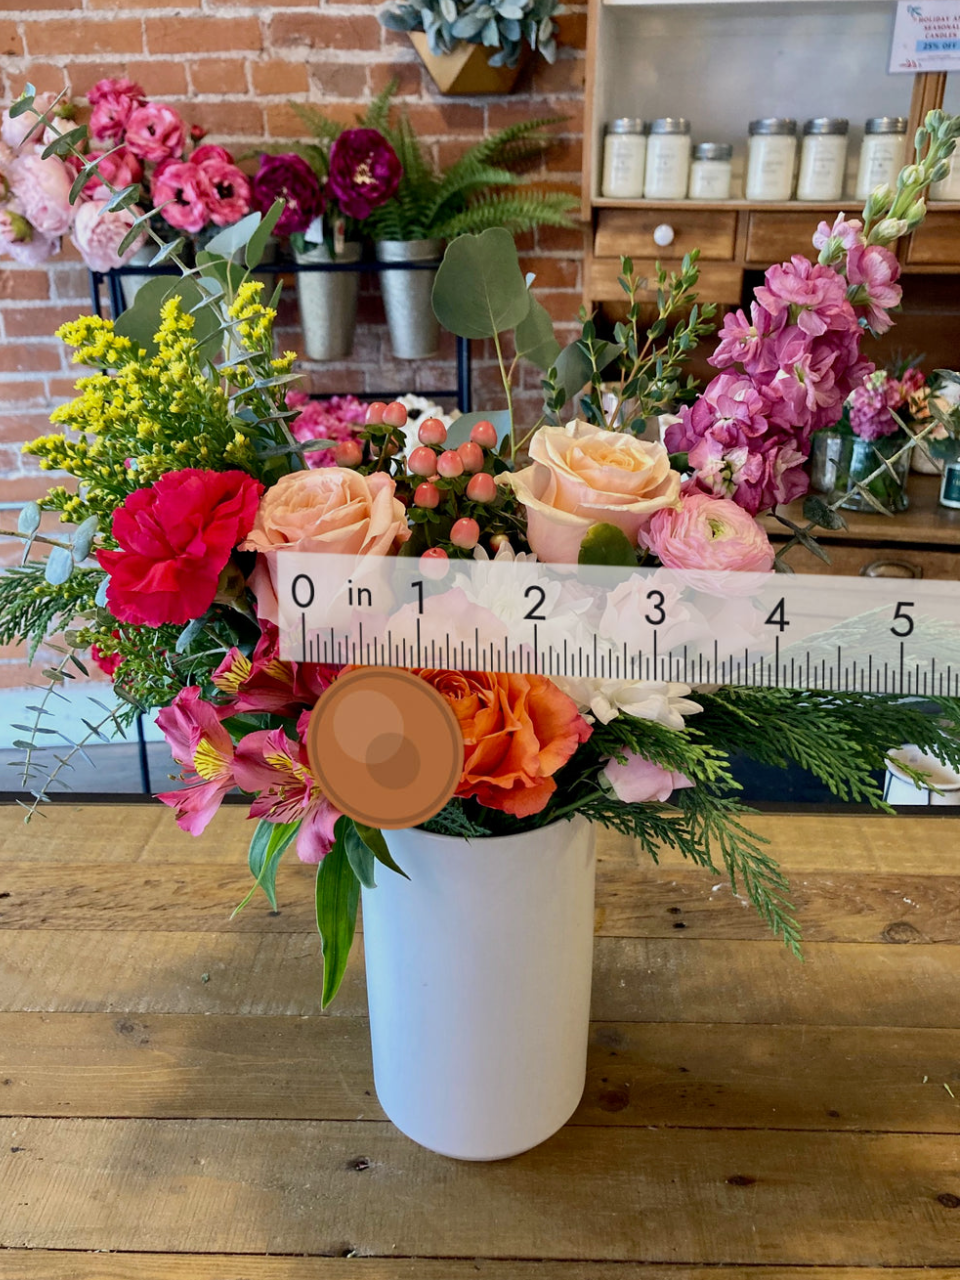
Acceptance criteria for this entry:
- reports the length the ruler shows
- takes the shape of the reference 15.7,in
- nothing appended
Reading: 1.375,in
